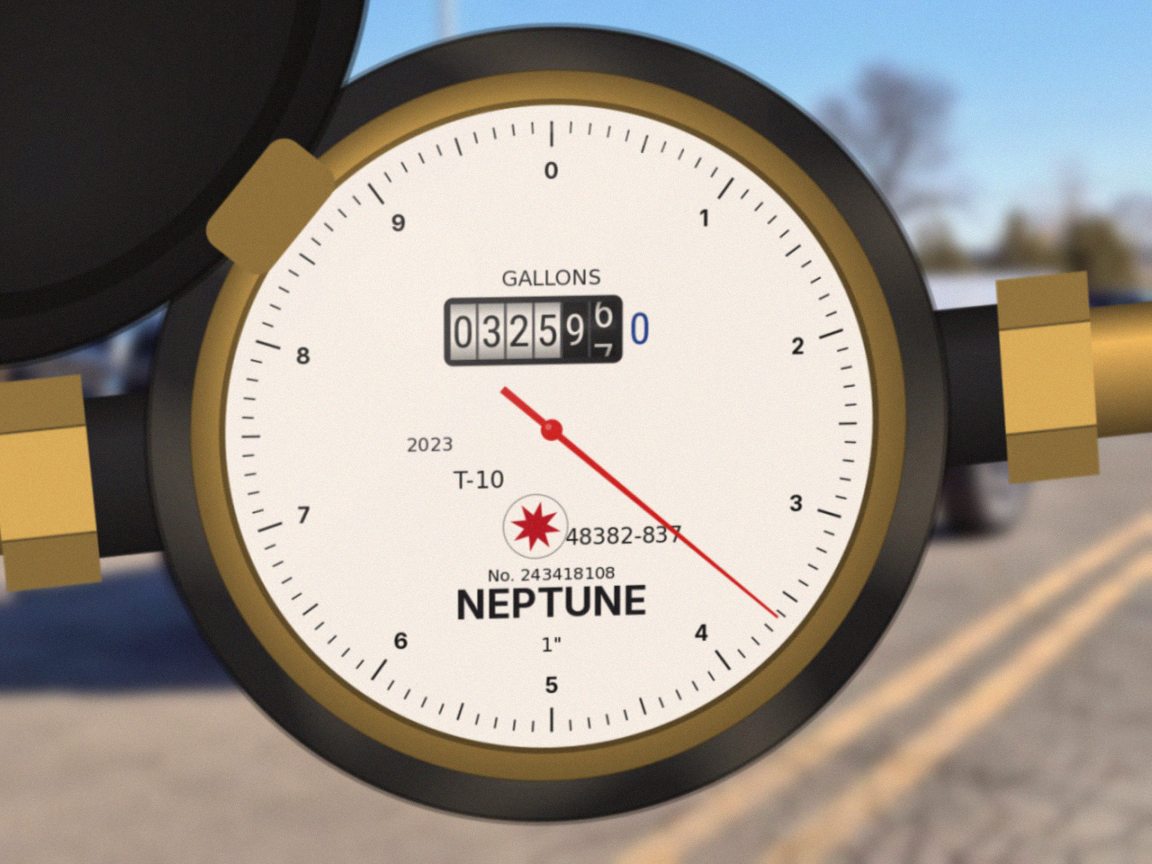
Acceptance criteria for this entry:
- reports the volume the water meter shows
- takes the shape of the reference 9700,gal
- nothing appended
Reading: 325963.6,gal
